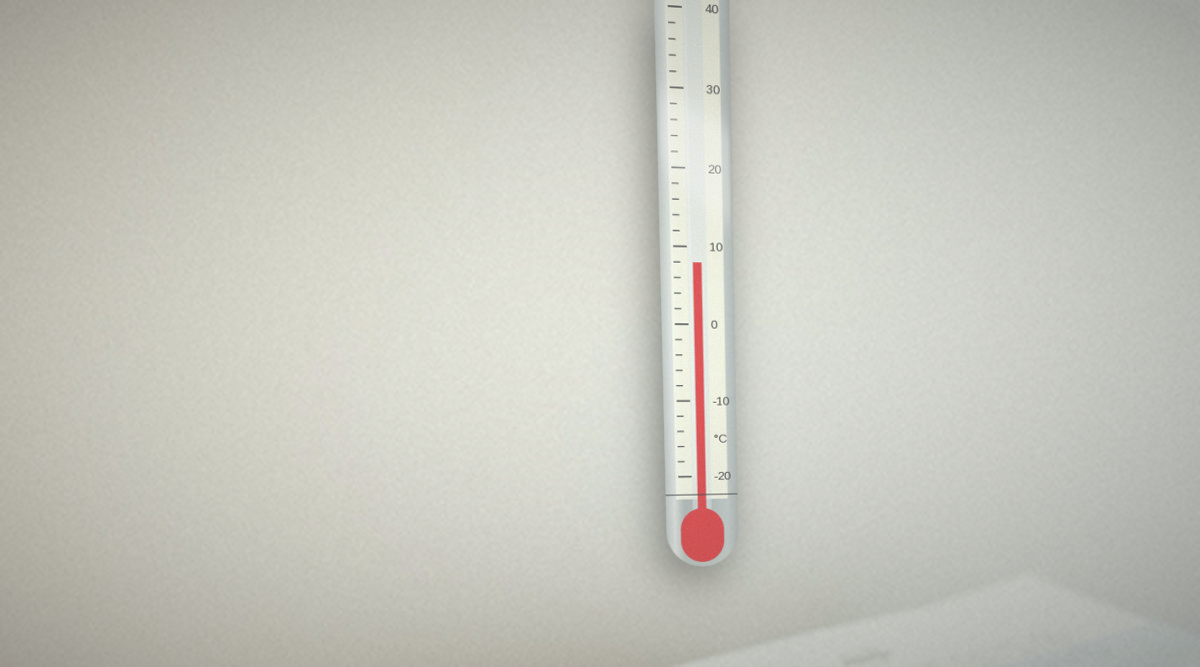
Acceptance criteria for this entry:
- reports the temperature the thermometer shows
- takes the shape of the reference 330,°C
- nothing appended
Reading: 8,°C
